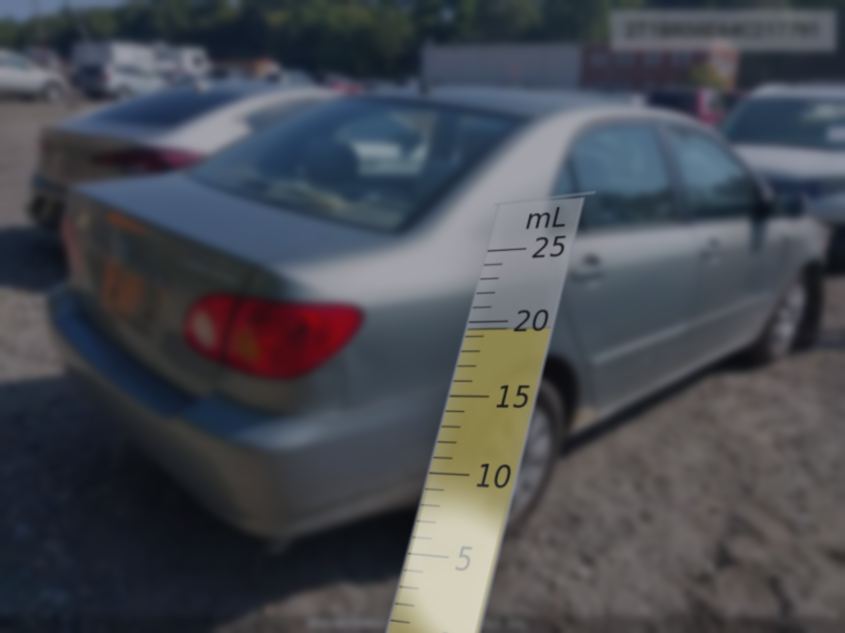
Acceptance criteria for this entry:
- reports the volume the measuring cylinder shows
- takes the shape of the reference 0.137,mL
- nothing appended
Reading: 19.5,mL
